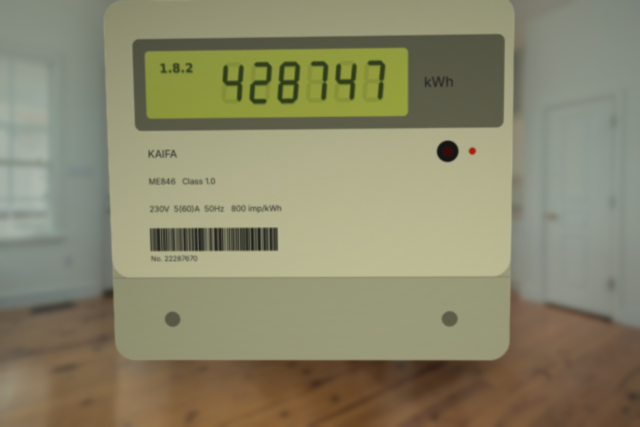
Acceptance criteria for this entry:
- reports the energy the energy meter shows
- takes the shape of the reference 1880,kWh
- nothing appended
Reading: 428747,kWh
